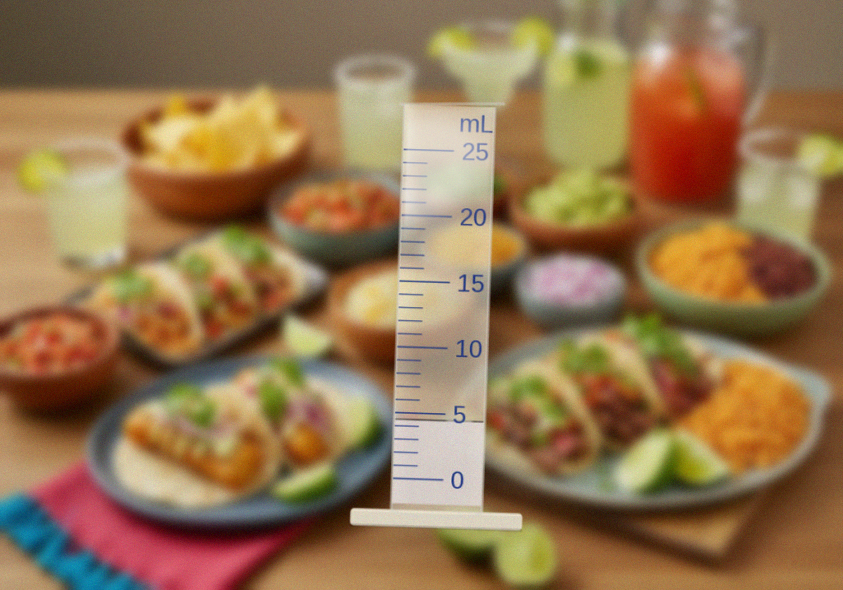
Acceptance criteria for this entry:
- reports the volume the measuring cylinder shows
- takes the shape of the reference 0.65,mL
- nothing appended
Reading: 4.5,mL
